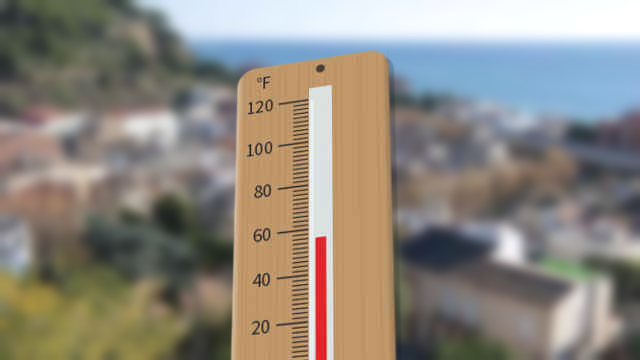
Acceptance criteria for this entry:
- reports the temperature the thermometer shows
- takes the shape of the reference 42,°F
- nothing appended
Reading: 56,°F
